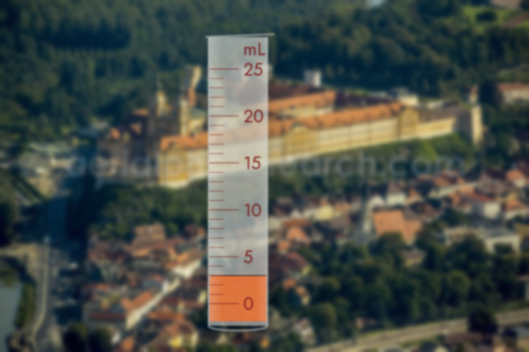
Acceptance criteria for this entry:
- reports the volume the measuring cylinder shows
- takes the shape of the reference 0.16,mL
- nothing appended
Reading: 3,mL
